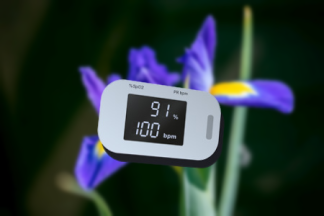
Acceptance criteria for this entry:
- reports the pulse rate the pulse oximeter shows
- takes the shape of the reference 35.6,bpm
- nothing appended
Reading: 100,bpm
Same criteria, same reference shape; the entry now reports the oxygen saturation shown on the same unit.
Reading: 91,%
